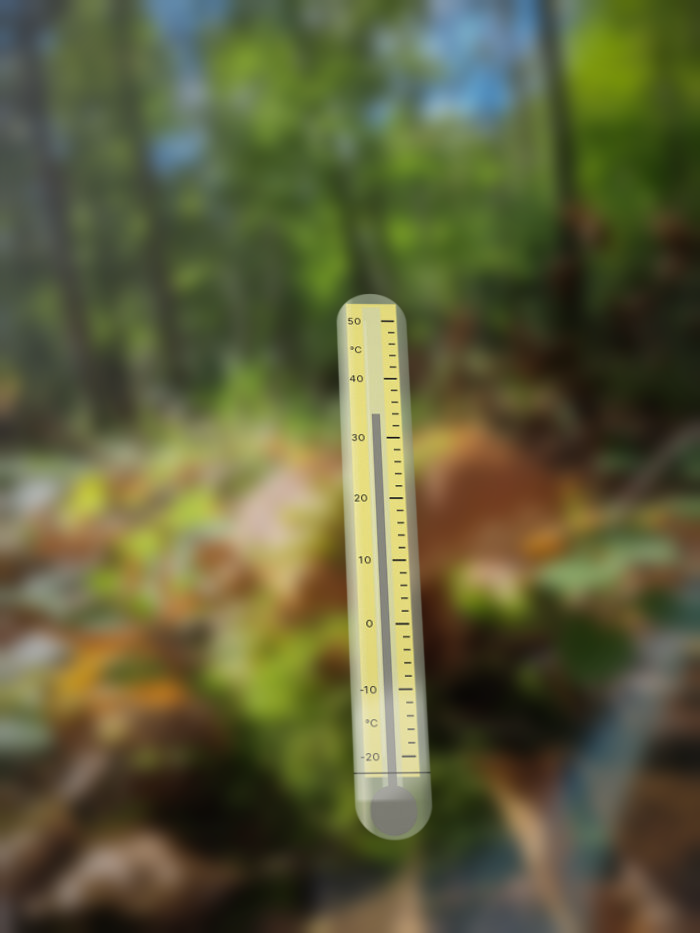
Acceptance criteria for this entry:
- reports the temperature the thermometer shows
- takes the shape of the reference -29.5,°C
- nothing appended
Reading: 34,°C
